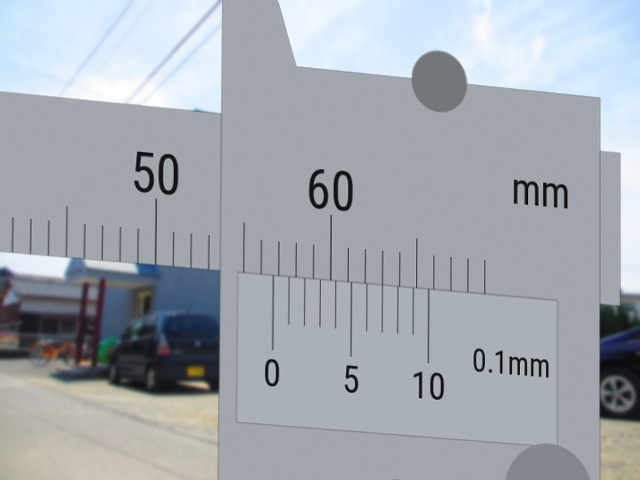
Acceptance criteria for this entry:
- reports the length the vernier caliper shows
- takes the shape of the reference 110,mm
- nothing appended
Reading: 56.7,mm
